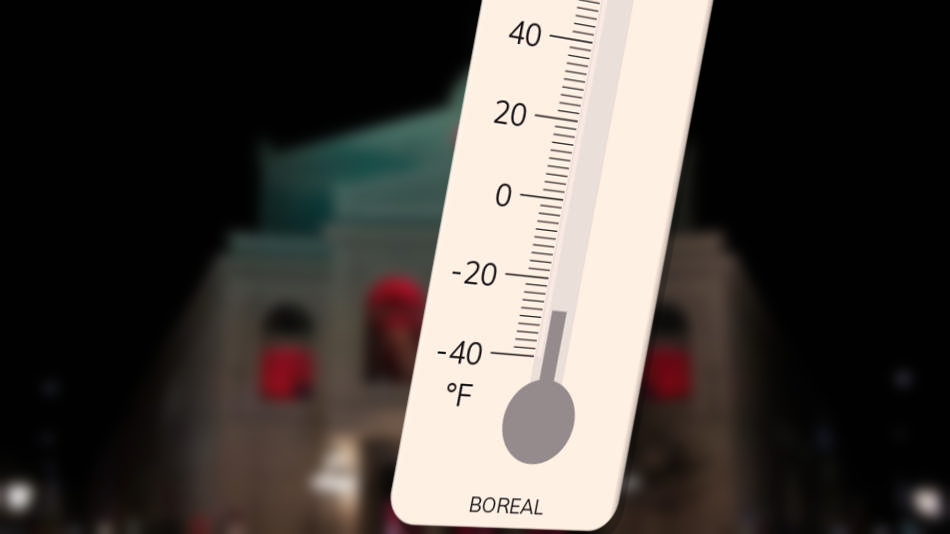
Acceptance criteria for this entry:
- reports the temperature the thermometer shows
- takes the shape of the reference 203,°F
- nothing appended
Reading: -28,°F
